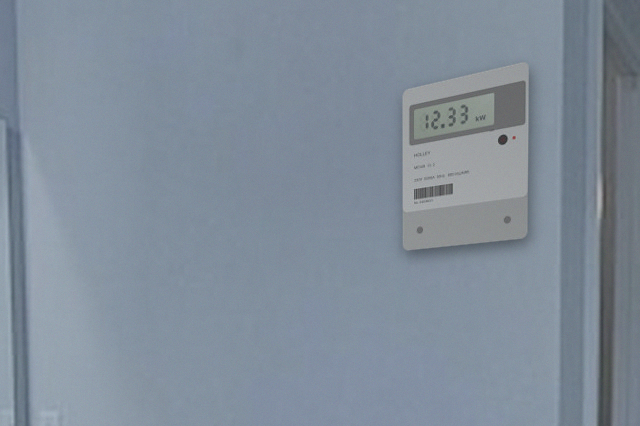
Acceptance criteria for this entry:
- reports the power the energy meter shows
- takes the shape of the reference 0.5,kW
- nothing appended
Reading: 12.33,kW
